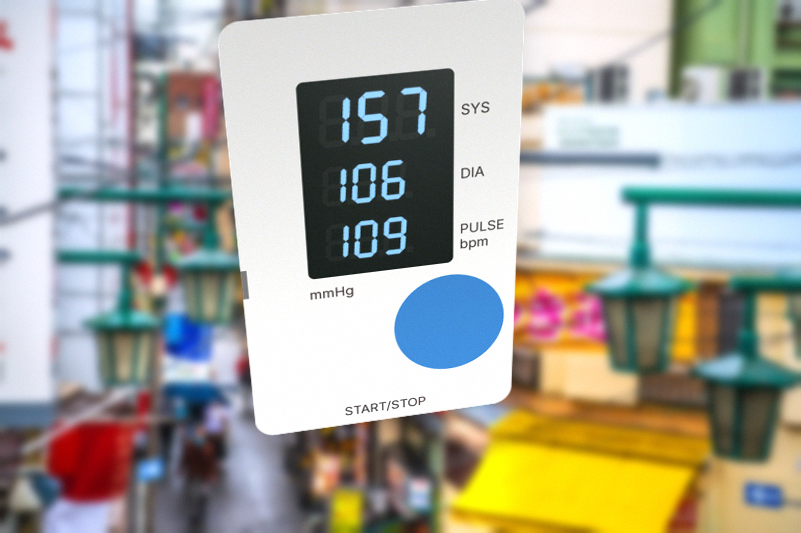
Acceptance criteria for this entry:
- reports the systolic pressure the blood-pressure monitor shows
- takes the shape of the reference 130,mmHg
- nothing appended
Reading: 157,mmHg
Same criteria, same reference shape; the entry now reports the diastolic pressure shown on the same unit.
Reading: 106,mmHg
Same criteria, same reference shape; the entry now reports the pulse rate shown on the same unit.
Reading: 109,bpm
